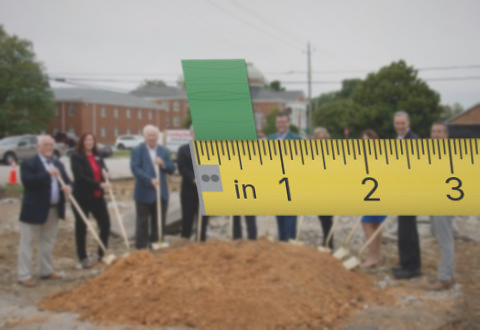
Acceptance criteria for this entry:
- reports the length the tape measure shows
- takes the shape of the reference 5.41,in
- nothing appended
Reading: 0.75,in
